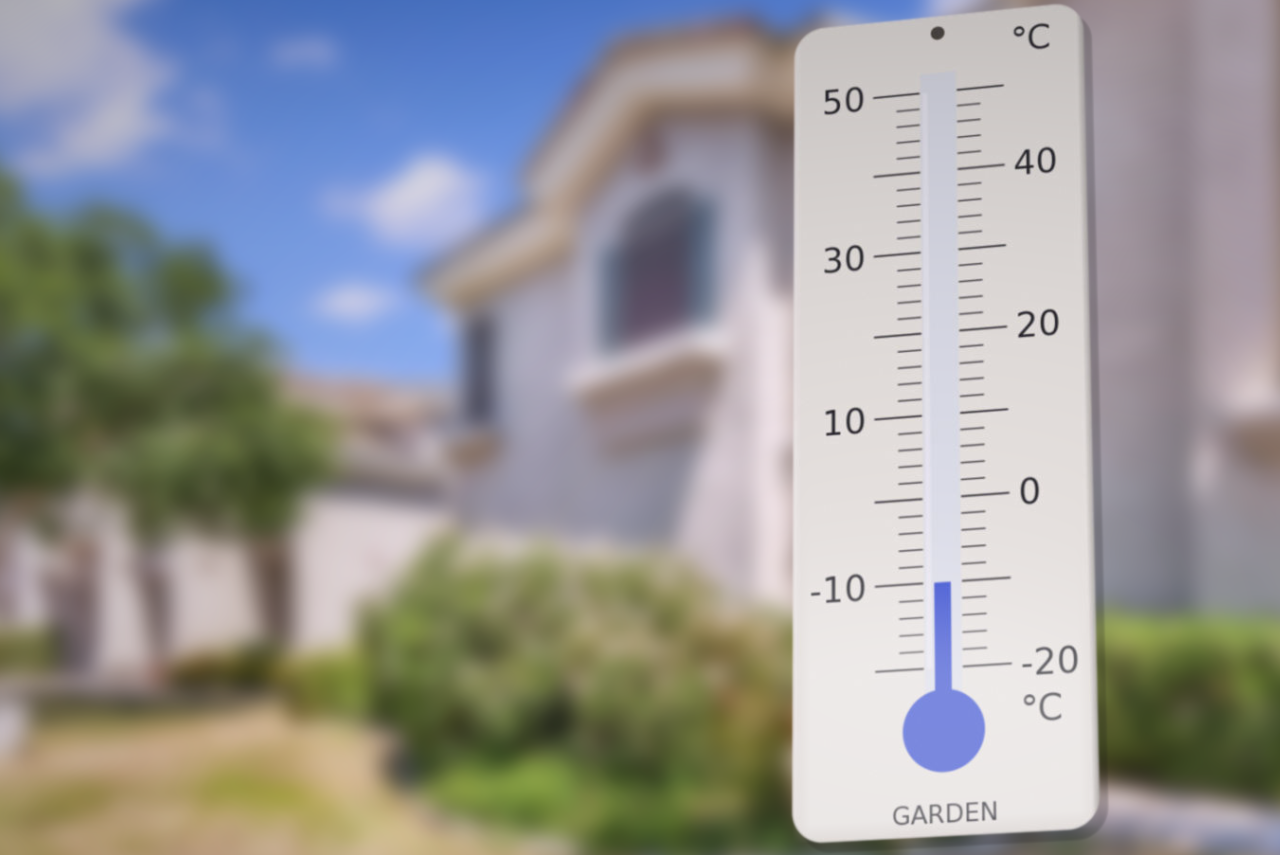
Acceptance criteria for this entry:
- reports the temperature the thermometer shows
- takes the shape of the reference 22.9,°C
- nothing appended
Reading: -10,°C
